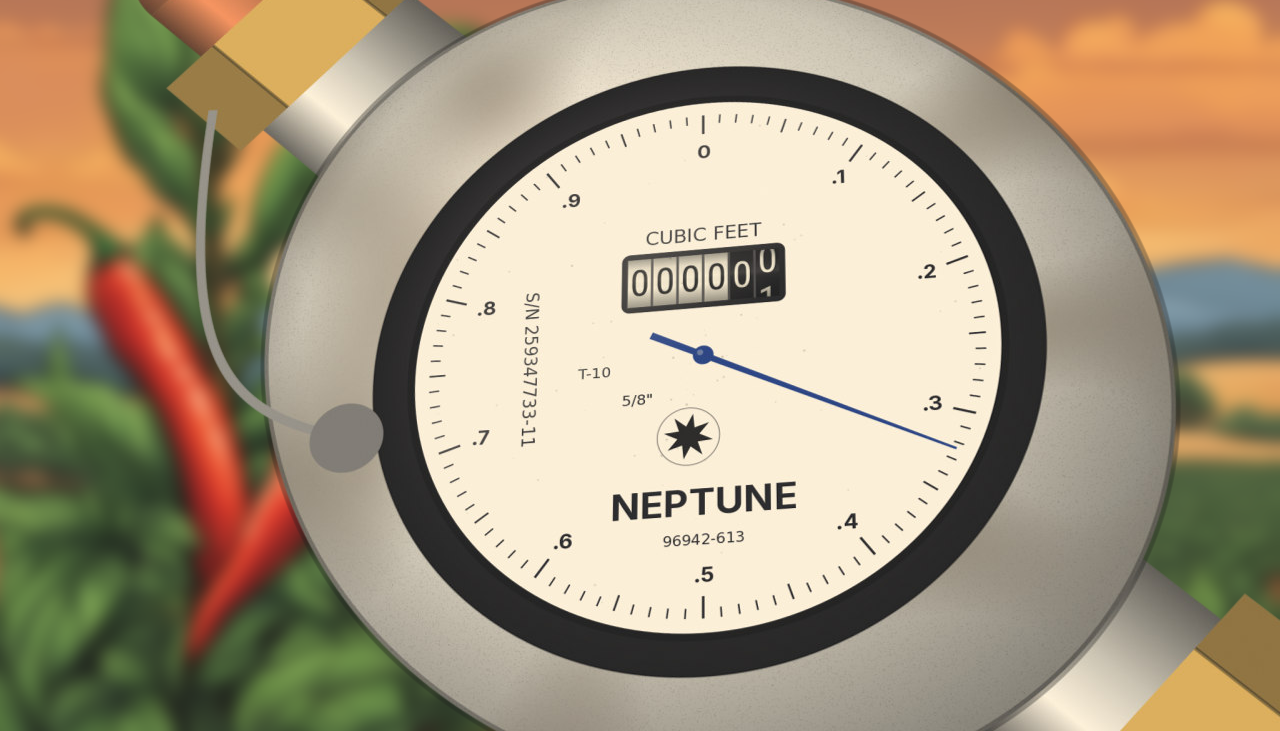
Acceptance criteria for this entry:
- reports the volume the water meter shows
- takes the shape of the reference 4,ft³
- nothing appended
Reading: 0.32,ft³
